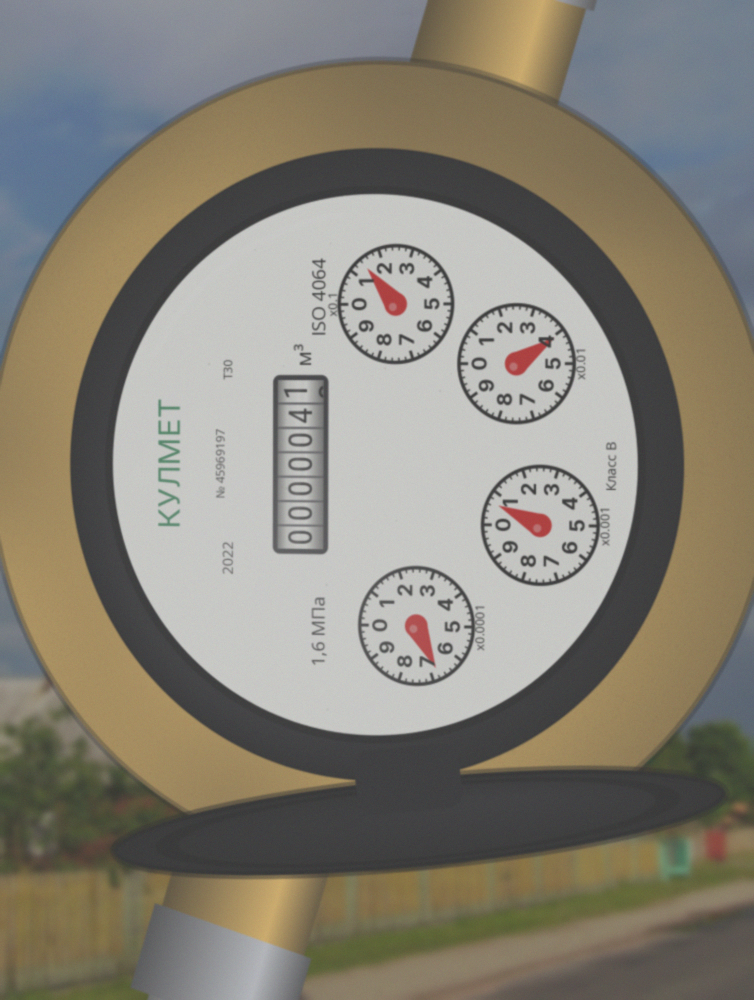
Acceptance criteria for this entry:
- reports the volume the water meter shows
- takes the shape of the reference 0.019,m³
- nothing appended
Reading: 41.1406,m³
